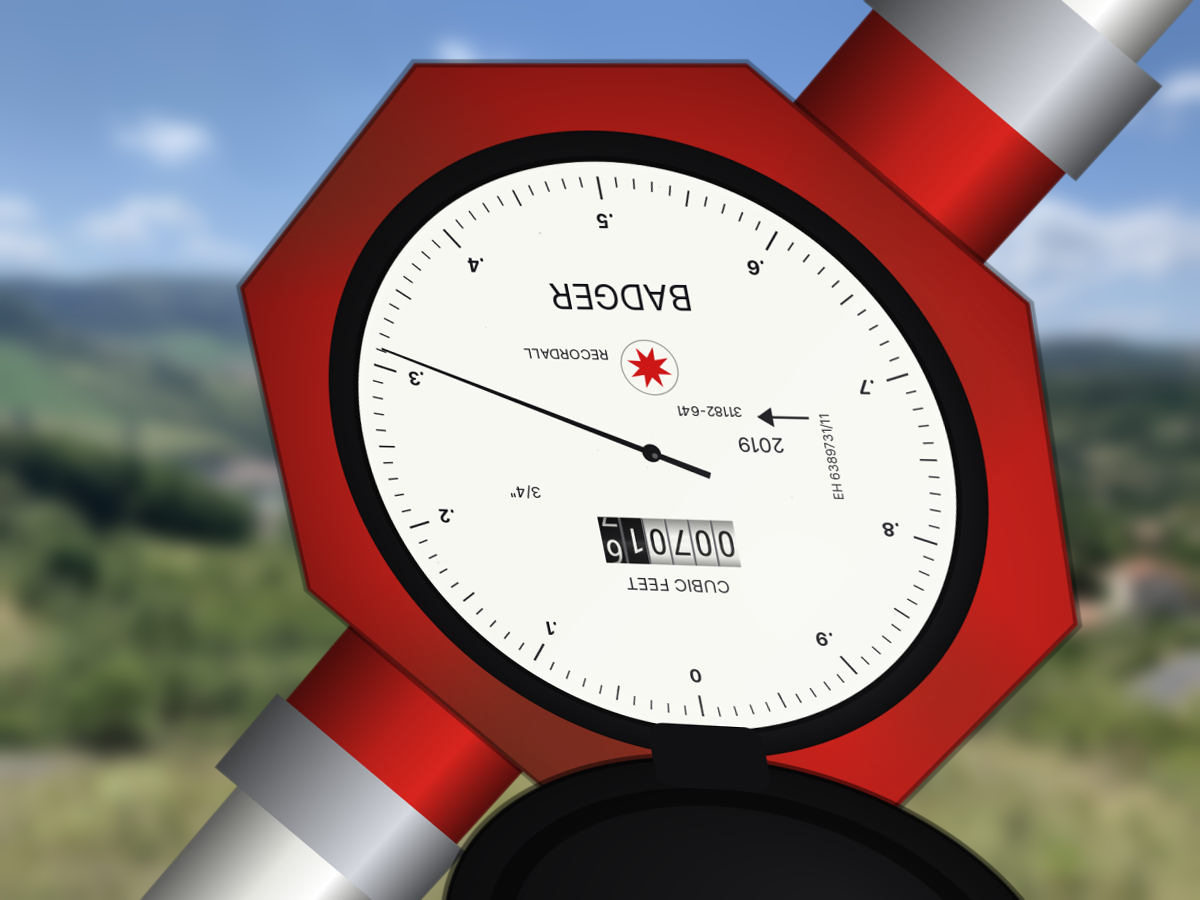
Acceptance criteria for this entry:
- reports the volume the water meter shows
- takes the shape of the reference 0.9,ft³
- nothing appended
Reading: 7016.31,ft³
